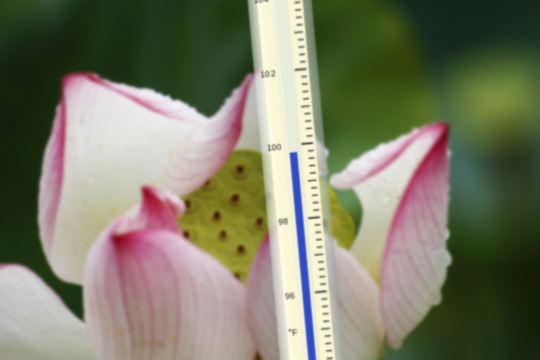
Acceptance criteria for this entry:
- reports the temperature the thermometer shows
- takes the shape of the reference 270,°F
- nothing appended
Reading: 99.8,°F
